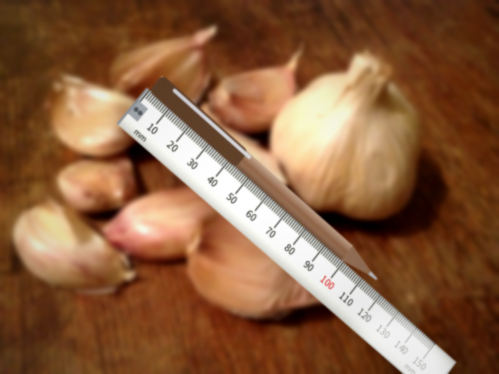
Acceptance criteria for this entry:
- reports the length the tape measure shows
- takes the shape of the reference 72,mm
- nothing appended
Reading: 115,mm
